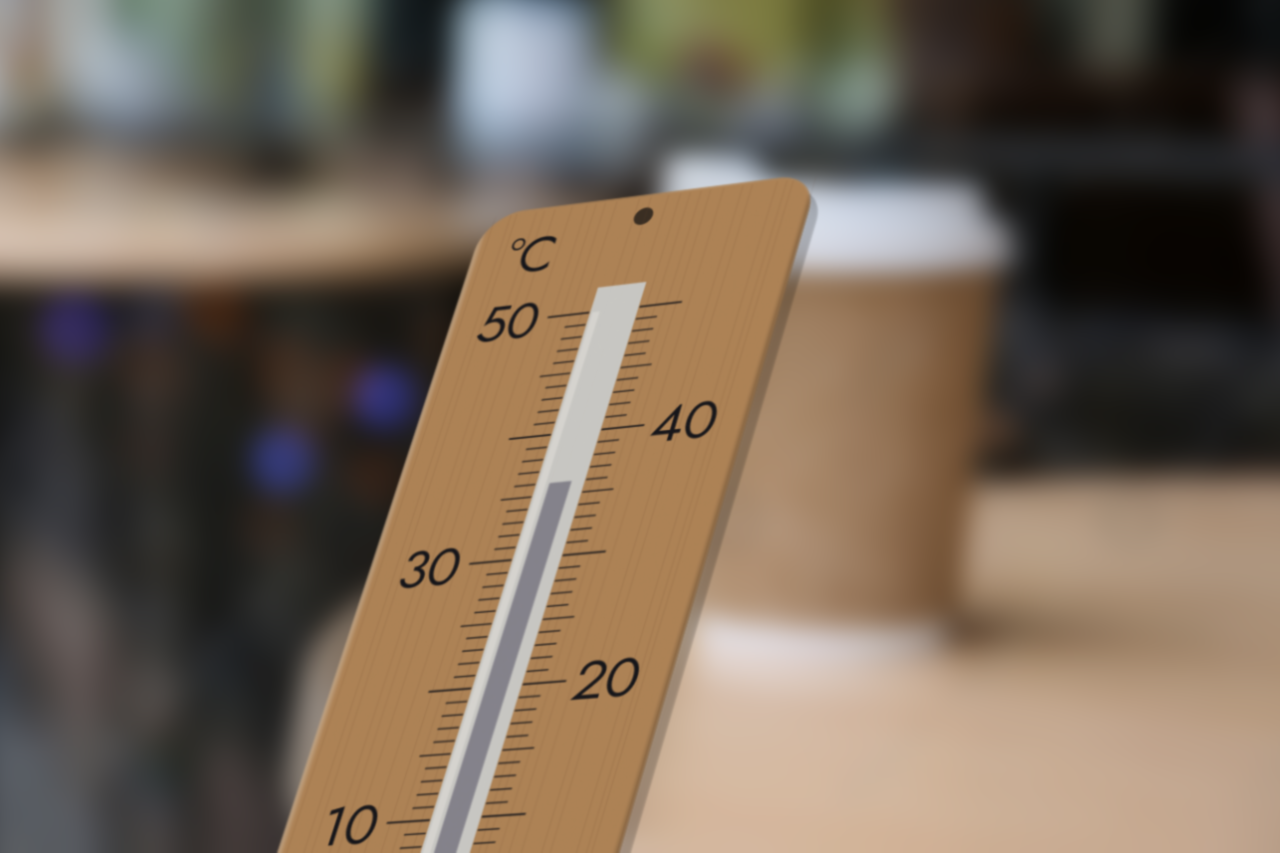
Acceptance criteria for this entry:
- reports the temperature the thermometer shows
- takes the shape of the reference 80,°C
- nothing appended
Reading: 36,°C
